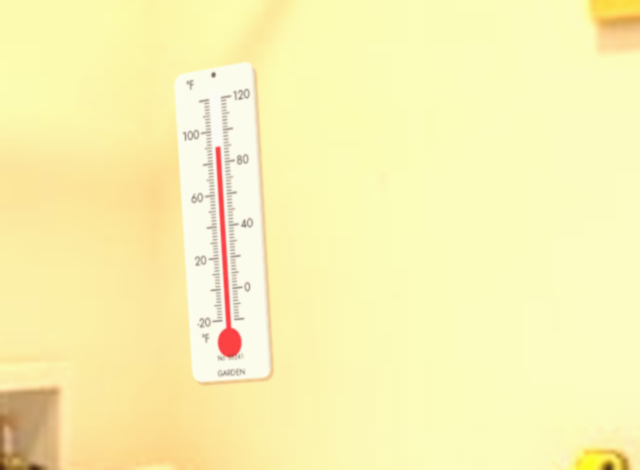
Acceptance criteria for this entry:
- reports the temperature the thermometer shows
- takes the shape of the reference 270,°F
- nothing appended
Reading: 90,°F
